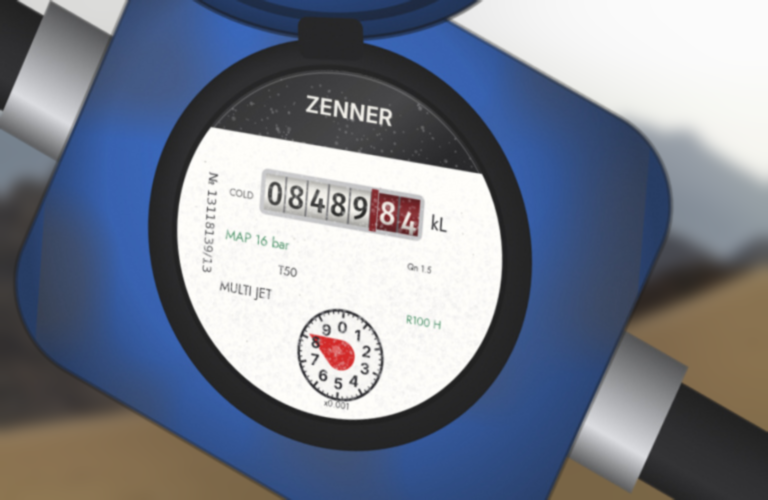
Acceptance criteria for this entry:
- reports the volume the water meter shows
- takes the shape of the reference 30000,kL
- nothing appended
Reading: 8489.838,kL
